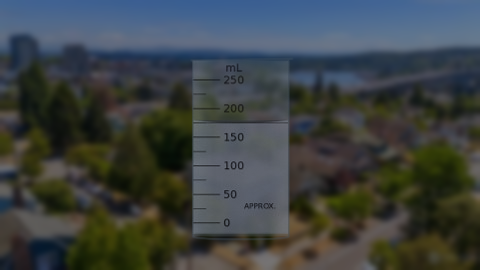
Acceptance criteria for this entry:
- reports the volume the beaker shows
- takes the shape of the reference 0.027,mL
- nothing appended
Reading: 175,mL
